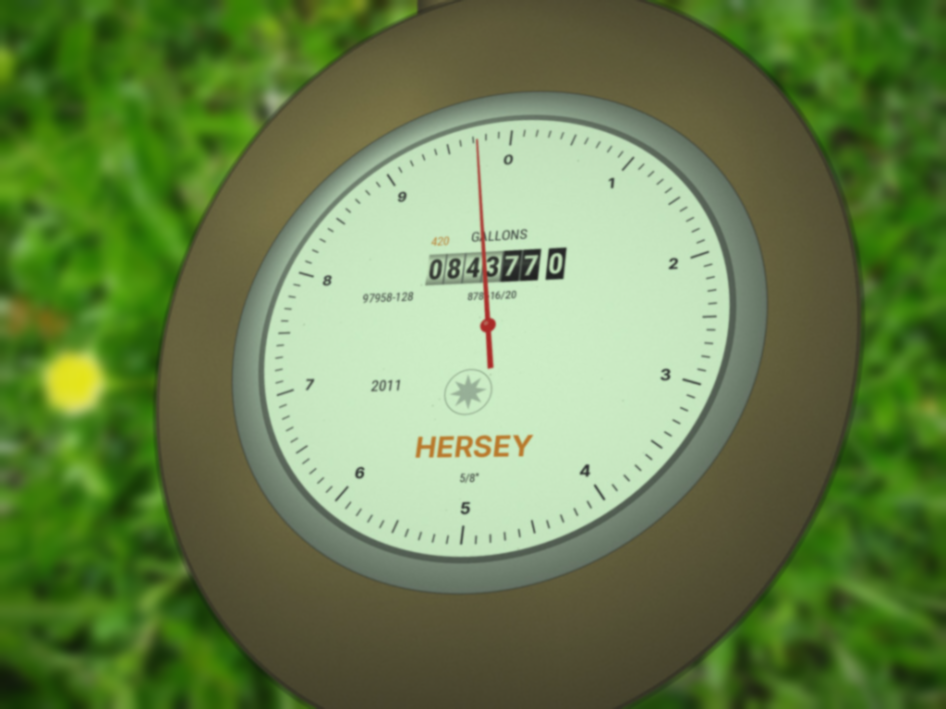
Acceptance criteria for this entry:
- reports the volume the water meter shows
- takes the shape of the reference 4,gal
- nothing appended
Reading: 843769.7,gal
